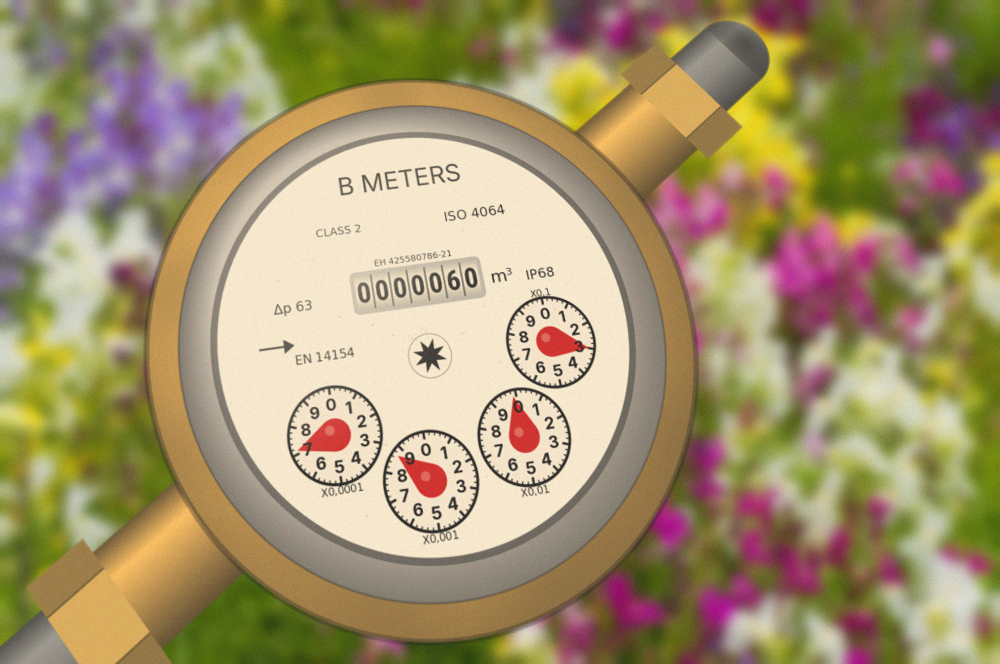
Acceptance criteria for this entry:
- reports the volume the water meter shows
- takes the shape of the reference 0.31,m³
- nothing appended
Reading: 60.2987,m³
